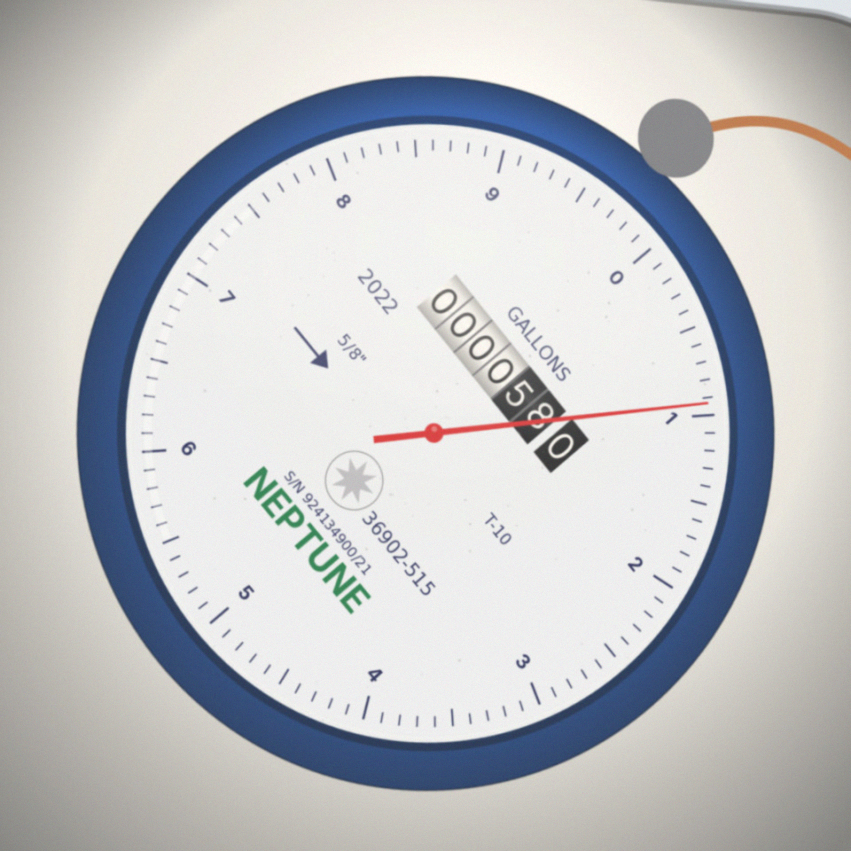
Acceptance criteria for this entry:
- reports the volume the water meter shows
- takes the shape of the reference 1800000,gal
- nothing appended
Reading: 580.9,gal
